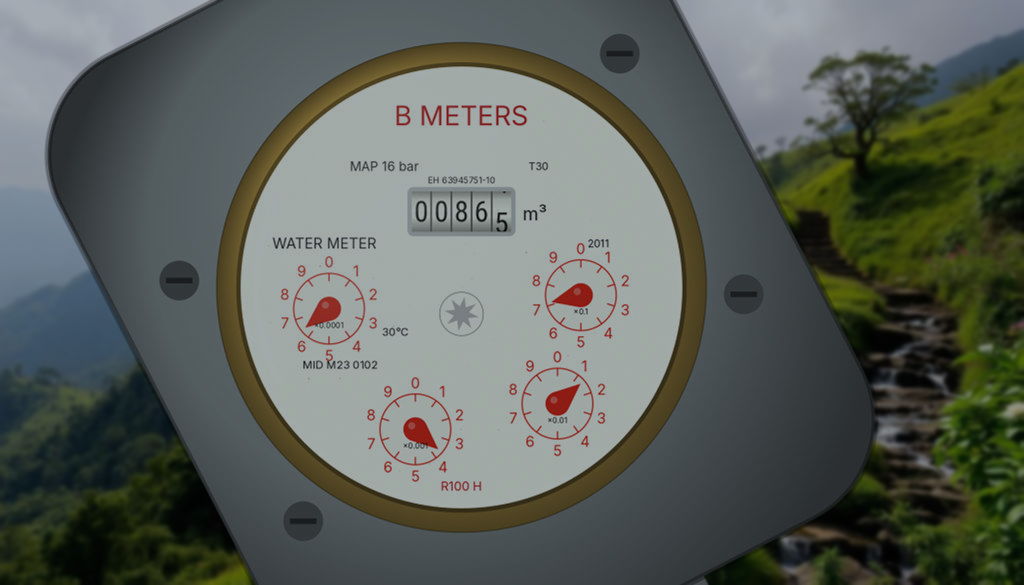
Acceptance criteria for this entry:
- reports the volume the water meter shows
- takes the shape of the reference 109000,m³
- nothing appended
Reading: 864.7136,m³
